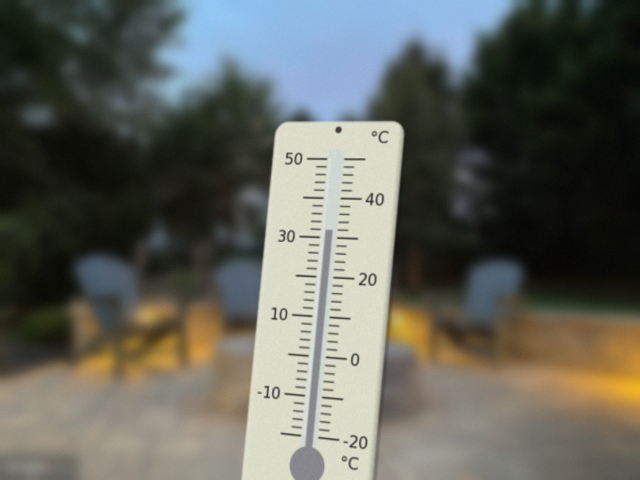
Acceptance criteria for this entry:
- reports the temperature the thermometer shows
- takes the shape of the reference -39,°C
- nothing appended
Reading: 32,°C
